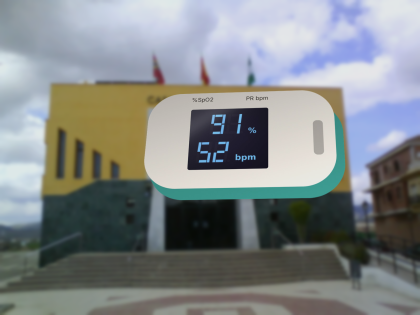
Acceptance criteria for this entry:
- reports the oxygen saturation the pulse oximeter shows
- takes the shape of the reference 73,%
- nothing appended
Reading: 91,%
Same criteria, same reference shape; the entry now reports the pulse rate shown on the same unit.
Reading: 52,bpm
